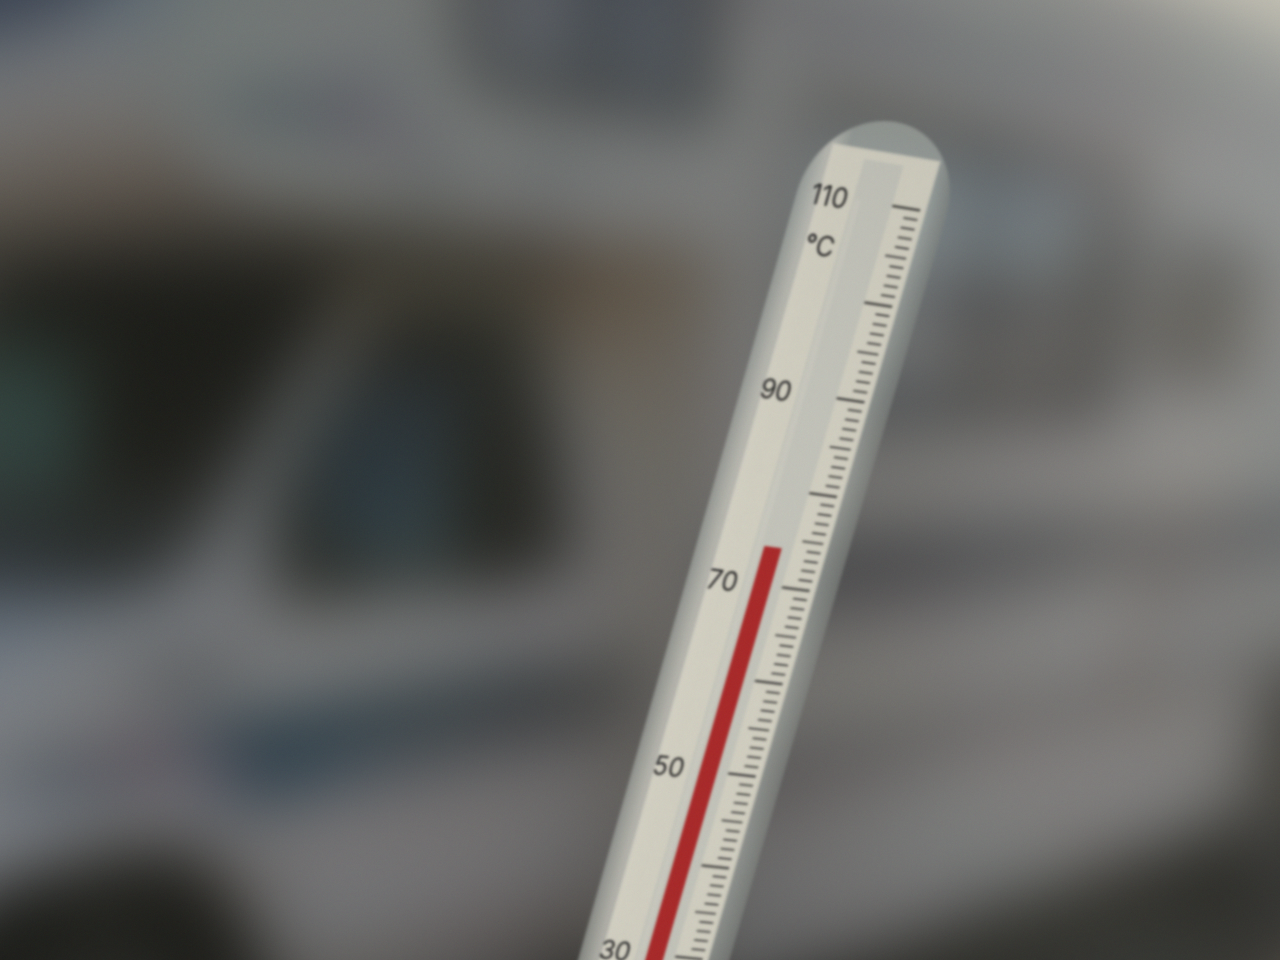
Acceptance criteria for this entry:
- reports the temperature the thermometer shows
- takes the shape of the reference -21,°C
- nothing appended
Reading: 74,°C
